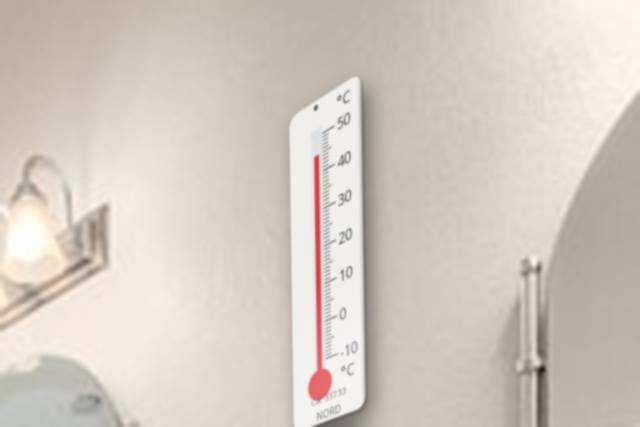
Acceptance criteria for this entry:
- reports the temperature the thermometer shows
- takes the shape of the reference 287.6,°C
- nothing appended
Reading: 45,°C
